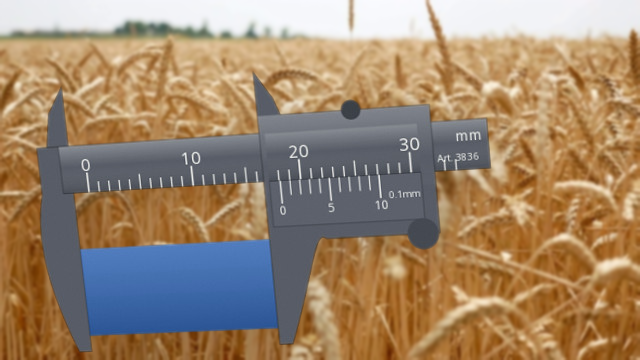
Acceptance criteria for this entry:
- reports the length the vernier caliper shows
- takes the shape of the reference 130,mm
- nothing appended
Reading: 18.1,mm
